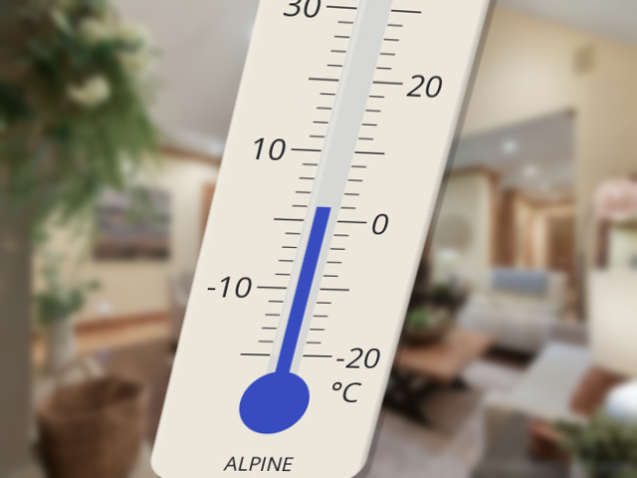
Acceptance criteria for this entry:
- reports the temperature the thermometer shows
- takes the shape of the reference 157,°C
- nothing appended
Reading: 2,°C
